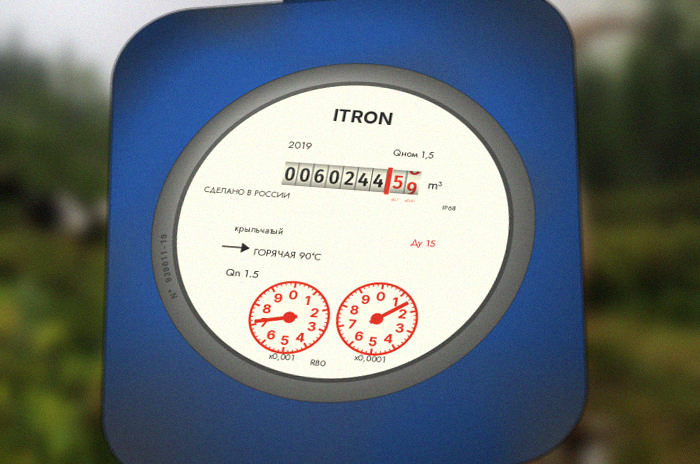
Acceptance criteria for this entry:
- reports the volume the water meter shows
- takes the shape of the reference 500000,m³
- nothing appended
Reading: 60244.5871,m³
